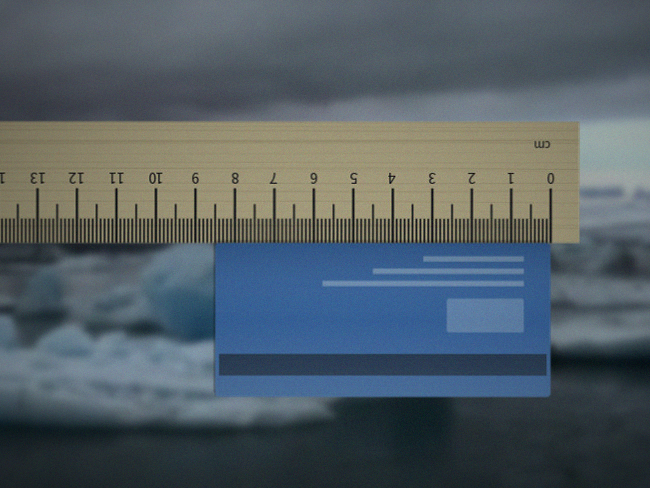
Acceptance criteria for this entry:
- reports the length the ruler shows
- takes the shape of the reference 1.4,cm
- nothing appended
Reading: 8.5,cm
